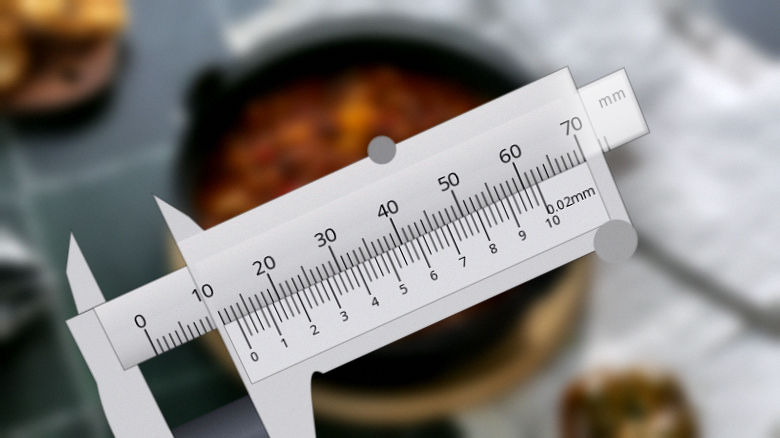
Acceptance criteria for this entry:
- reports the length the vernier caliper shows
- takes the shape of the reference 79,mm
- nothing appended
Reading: 13.0,mm
